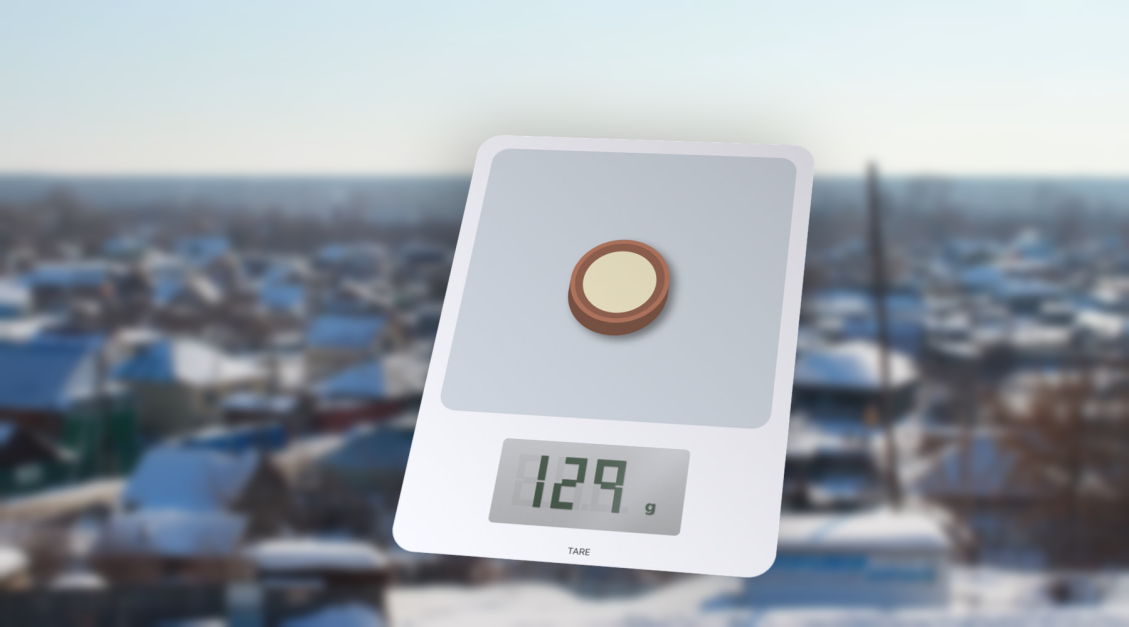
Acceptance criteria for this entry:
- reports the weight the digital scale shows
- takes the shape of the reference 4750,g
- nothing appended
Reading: 129,g
